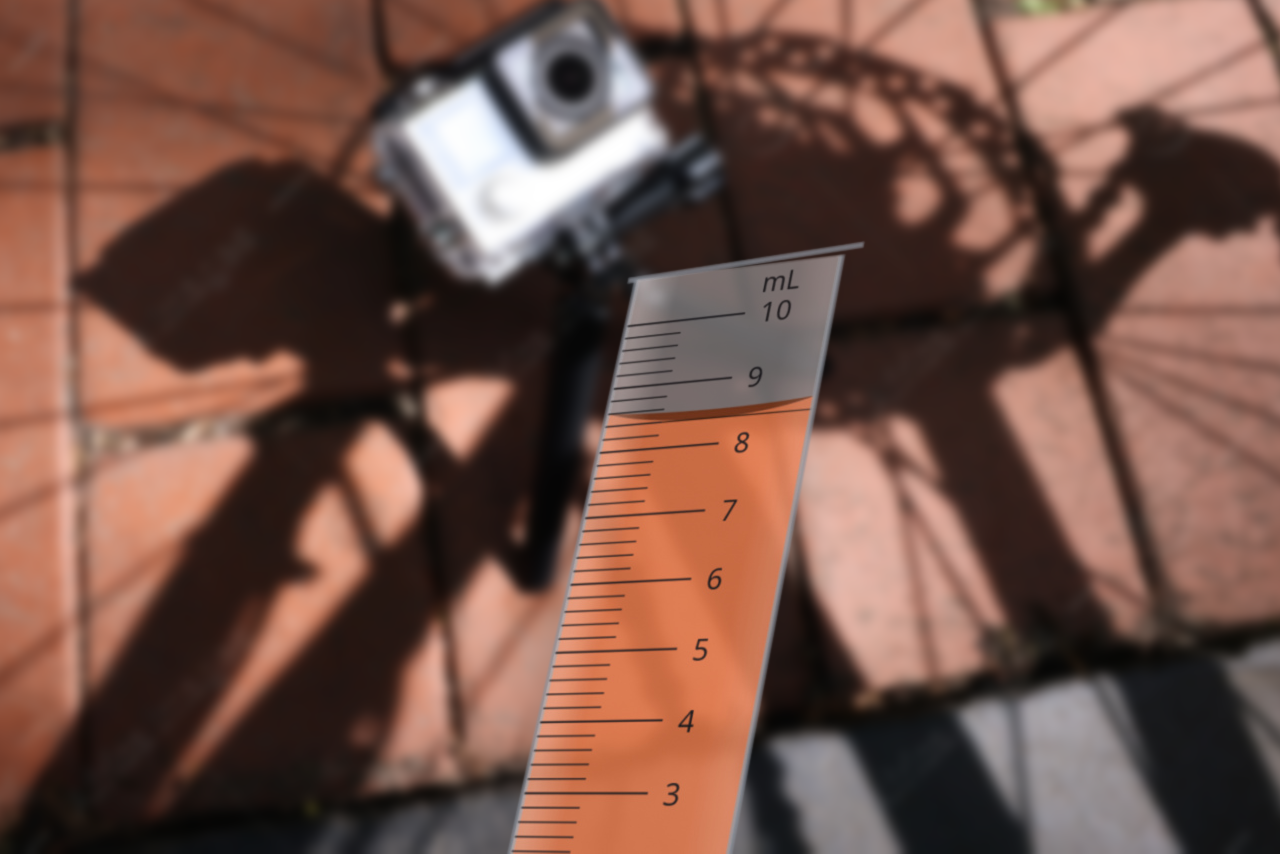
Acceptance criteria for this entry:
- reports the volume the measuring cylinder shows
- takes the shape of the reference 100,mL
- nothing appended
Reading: 8.4,mL
